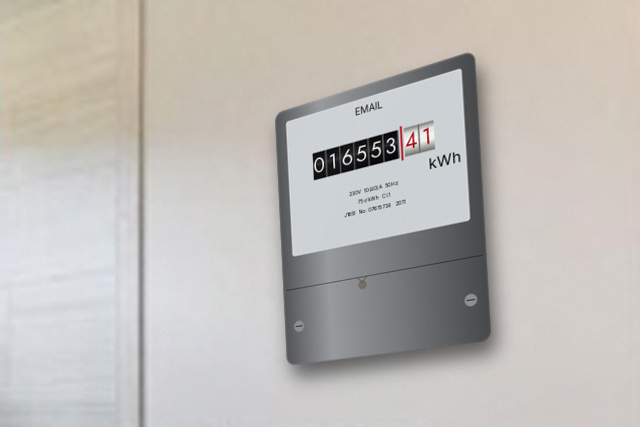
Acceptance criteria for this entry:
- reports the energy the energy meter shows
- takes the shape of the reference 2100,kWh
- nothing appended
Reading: 16553.41,kWh
